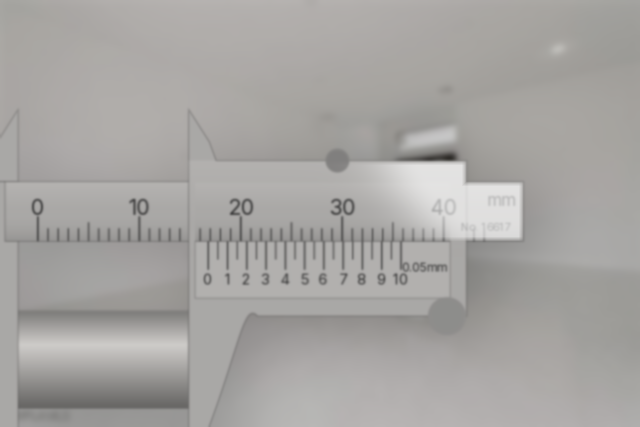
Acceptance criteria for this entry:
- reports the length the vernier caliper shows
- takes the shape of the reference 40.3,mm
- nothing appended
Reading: 16.8,mm
